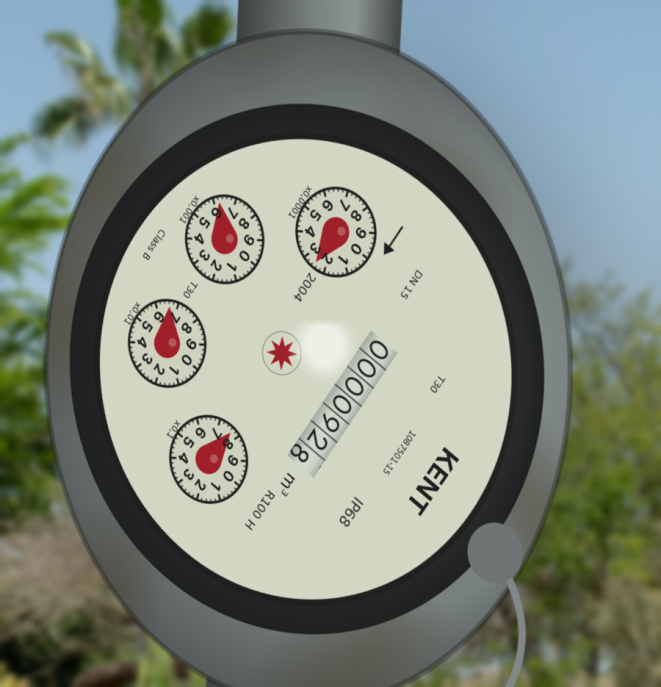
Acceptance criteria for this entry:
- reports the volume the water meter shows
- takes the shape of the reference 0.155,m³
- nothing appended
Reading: 927.7662,m³
